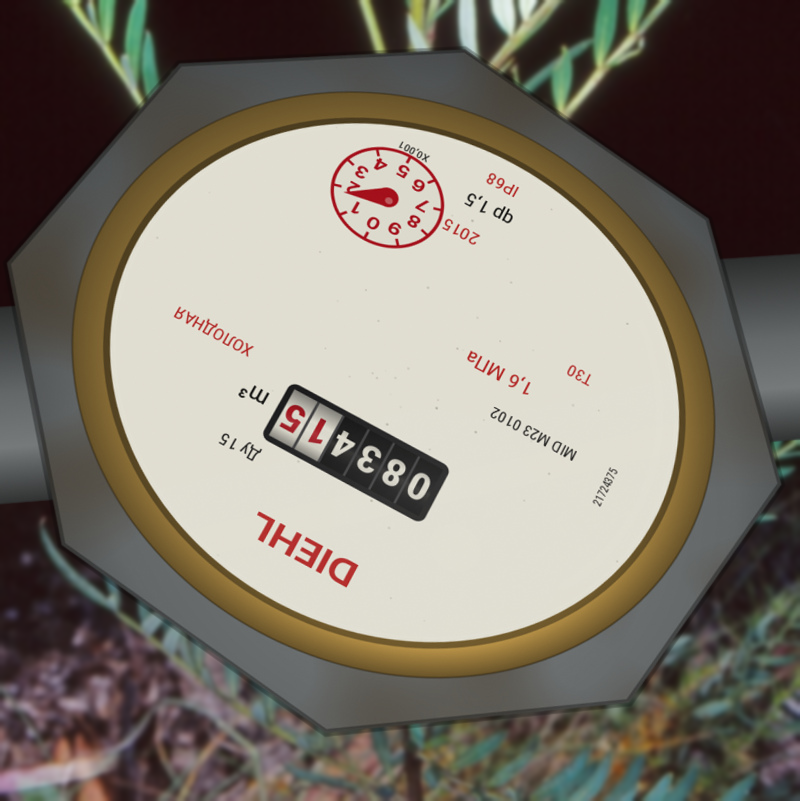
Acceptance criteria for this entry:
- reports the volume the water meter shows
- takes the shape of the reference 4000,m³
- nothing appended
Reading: 834.151,m³
